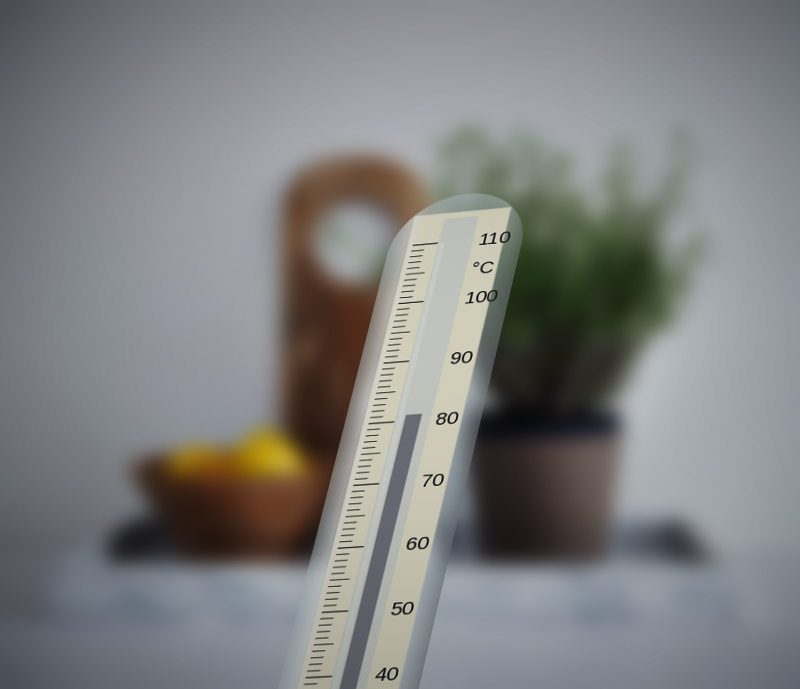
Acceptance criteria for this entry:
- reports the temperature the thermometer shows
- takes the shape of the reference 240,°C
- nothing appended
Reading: 81,°C
